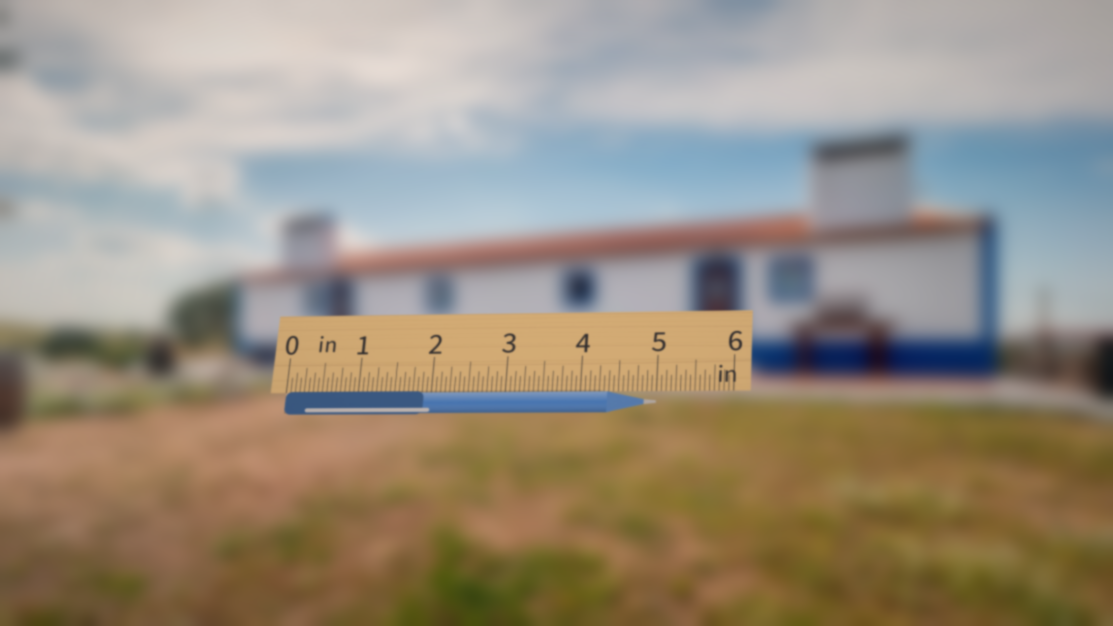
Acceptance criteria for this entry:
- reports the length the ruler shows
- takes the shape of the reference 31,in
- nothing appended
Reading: 5,in
